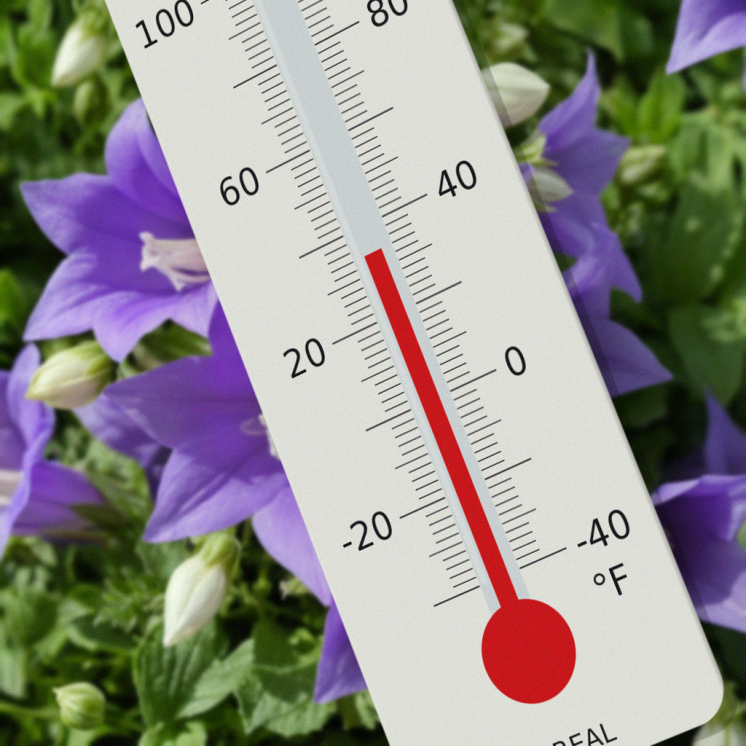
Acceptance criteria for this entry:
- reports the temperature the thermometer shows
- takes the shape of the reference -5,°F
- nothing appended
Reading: 34,°F
